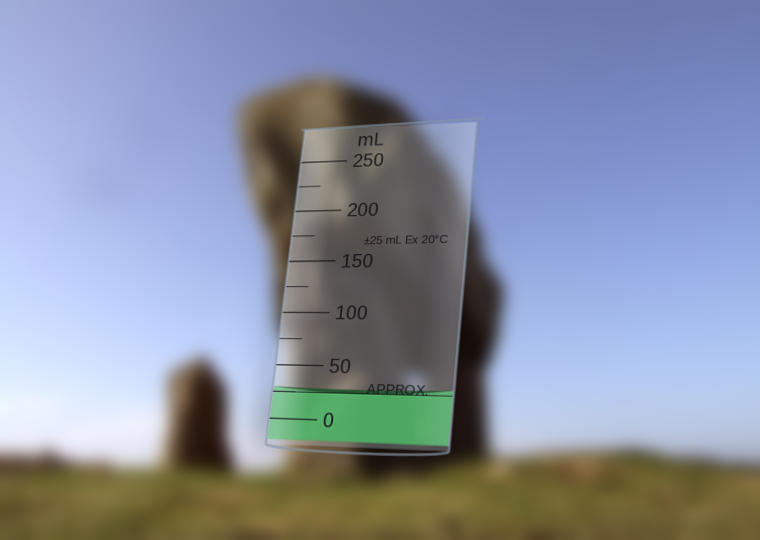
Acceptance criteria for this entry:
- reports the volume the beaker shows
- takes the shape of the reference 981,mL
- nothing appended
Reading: 25,mL
